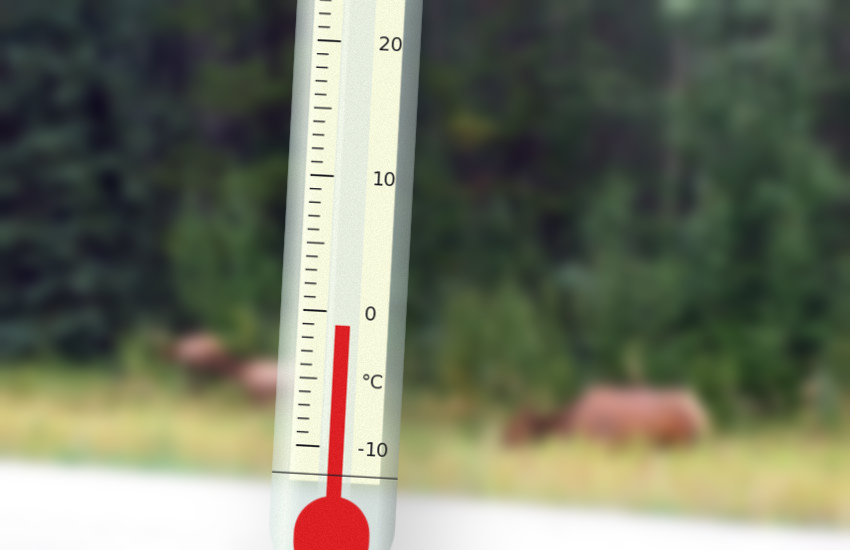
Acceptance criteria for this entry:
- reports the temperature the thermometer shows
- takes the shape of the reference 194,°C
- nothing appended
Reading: -1,°C
